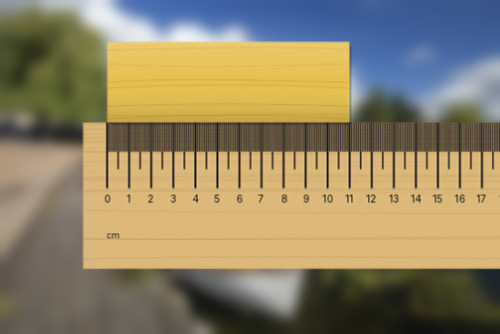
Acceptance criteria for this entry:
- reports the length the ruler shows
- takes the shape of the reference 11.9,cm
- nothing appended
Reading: 11,cm
